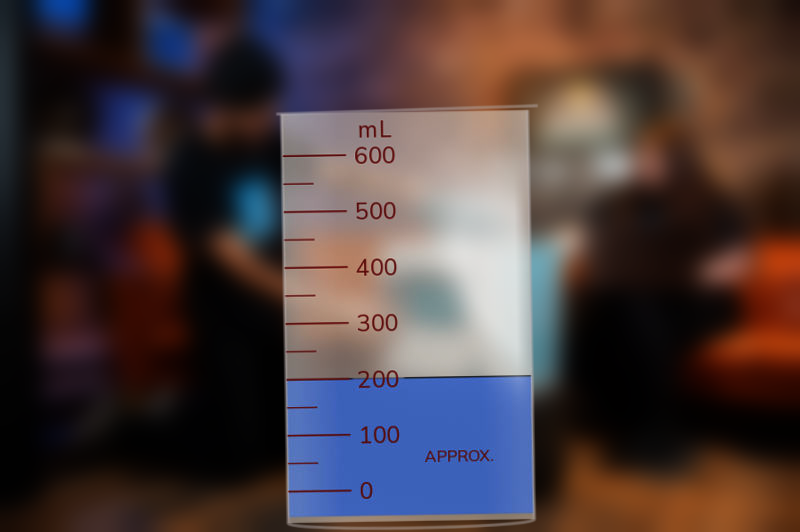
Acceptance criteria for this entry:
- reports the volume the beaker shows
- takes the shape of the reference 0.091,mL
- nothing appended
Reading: 200,mL
